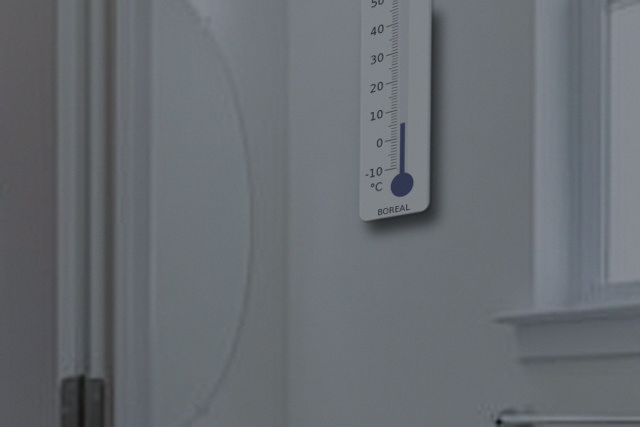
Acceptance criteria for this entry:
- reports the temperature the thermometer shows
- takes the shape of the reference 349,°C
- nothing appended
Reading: 5,°C
